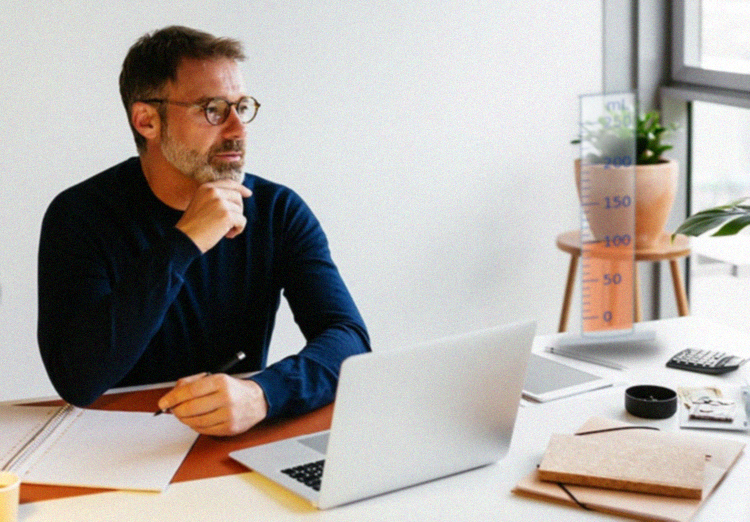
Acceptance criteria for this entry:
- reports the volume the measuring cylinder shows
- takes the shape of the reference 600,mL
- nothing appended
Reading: 100,mL
